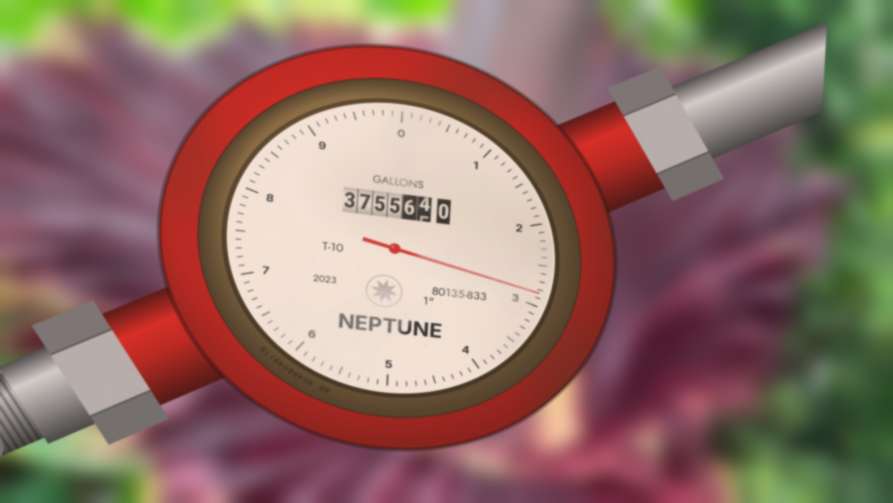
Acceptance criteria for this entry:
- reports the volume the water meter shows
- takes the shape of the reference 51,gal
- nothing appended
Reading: 3755642.8,gal
